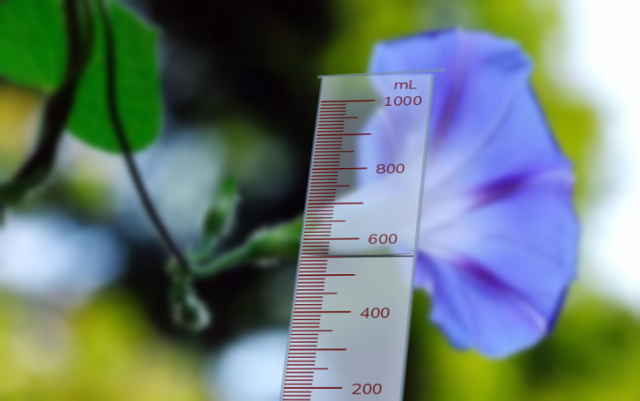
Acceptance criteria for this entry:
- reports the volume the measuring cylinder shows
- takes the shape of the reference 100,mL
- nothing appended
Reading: 550,mL
